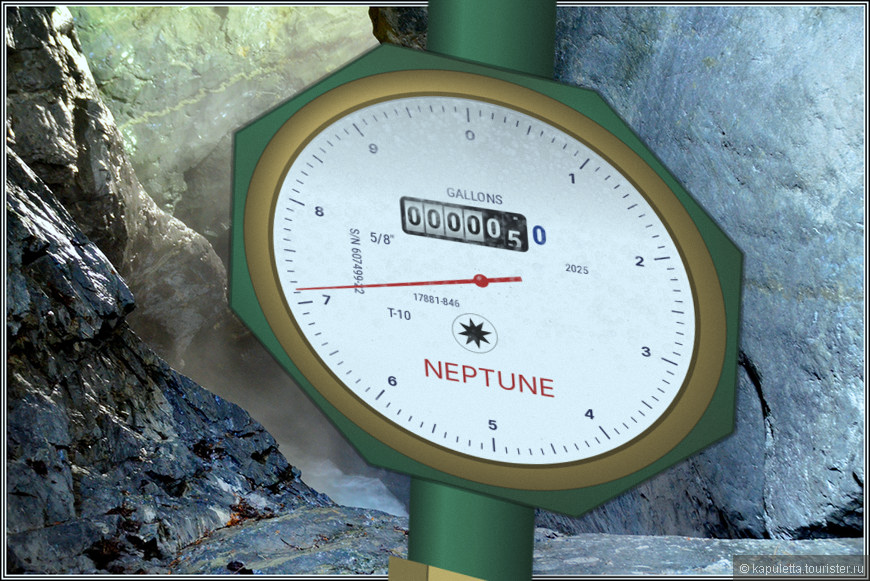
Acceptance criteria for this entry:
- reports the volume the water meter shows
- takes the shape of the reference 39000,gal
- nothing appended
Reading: 47.1,gal
